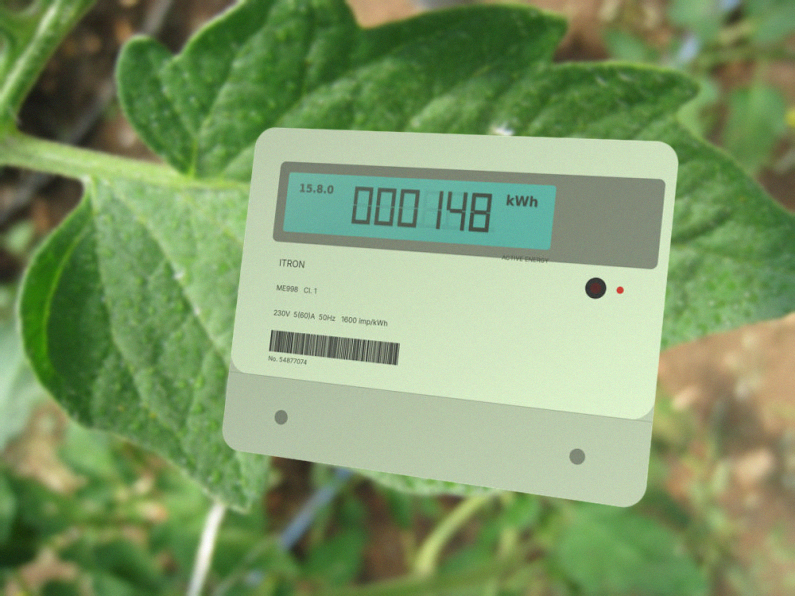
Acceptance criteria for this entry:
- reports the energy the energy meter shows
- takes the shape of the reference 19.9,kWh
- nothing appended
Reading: 148,kWh
